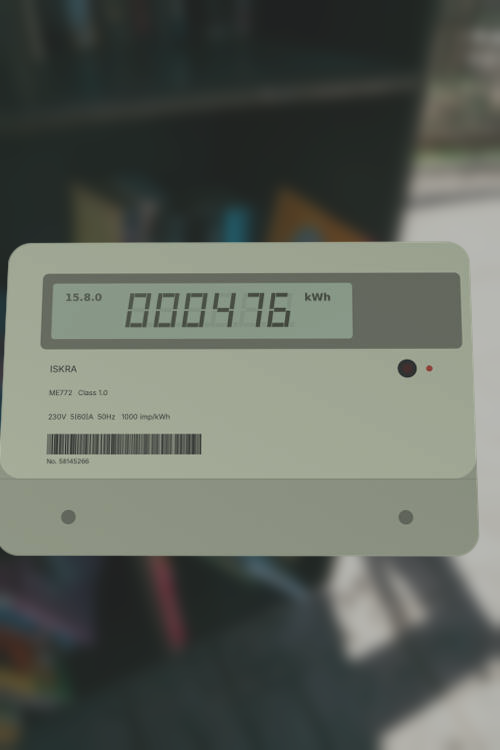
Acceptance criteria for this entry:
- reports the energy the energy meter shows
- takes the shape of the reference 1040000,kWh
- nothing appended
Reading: 476,kWh
